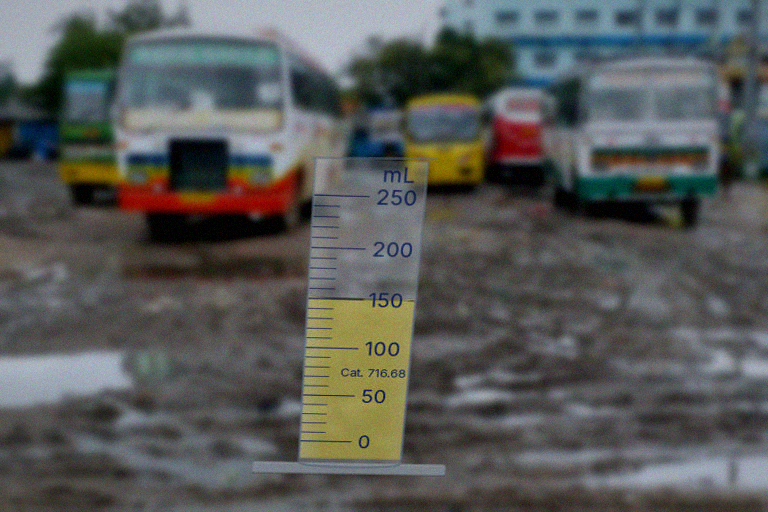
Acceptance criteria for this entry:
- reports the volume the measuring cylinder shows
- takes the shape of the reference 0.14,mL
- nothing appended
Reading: 150,mL
